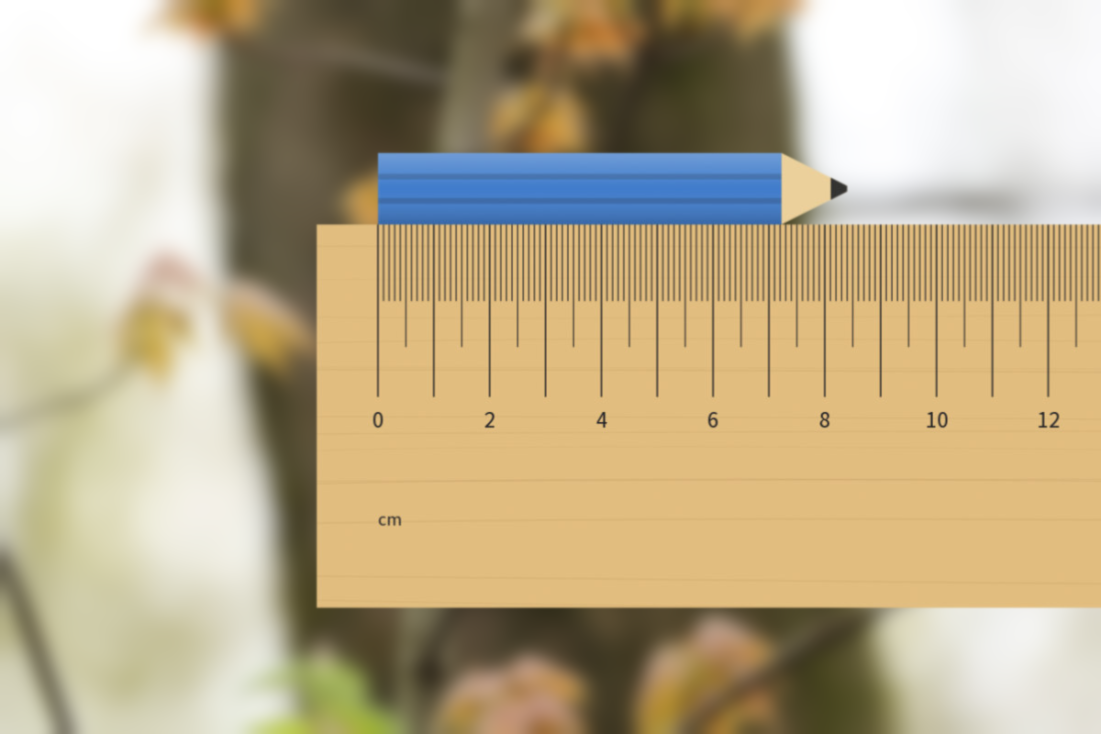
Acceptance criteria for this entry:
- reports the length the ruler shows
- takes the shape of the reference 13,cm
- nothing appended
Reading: 8.4,cm
